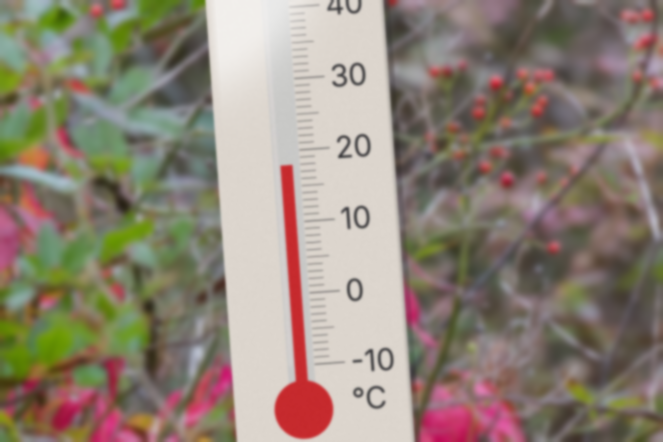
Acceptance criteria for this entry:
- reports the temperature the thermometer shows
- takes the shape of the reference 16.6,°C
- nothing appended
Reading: 18,°C
